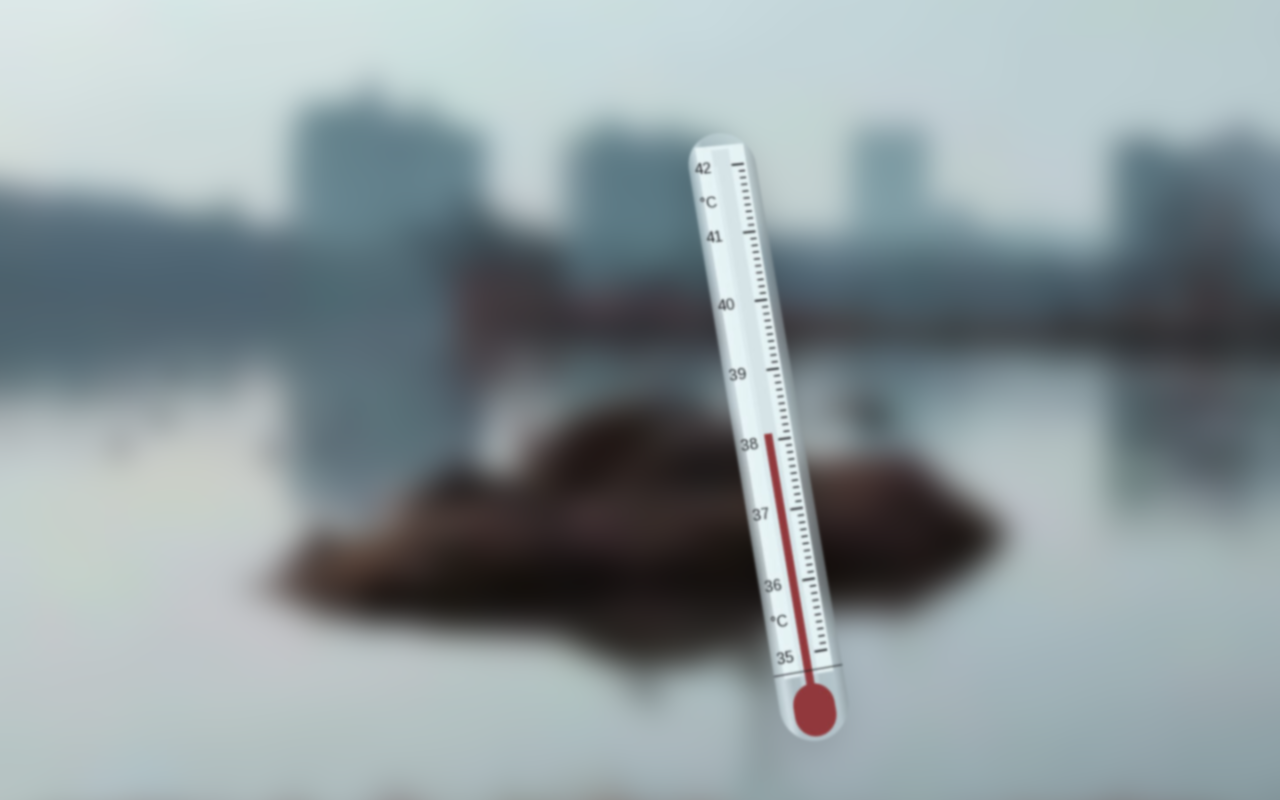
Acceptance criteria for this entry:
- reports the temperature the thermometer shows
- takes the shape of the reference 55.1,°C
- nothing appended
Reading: 38.1,°C
